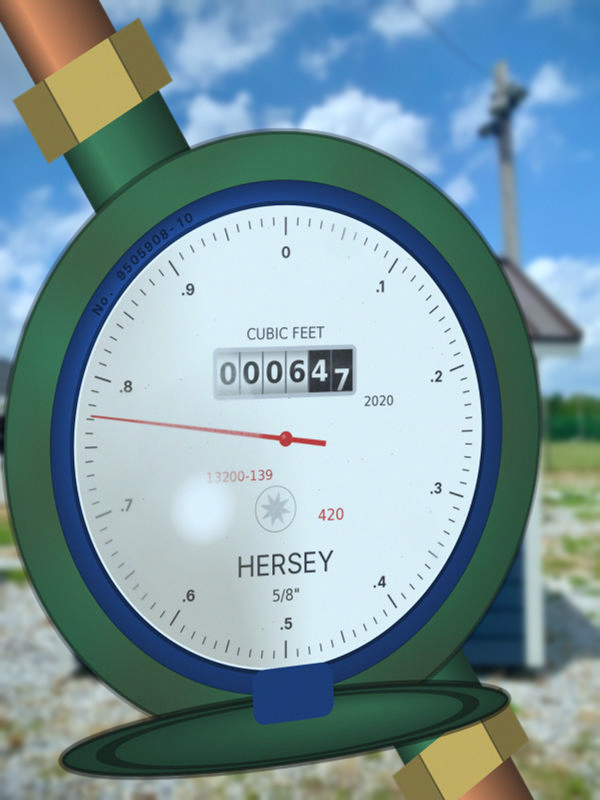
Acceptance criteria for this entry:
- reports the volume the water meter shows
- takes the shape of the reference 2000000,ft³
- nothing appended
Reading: 646.77,ft³
